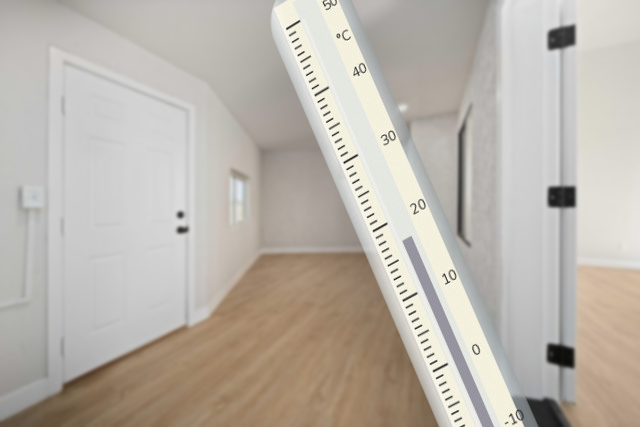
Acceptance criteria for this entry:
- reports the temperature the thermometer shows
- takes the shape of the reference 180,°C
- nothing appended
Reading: 17,°C
